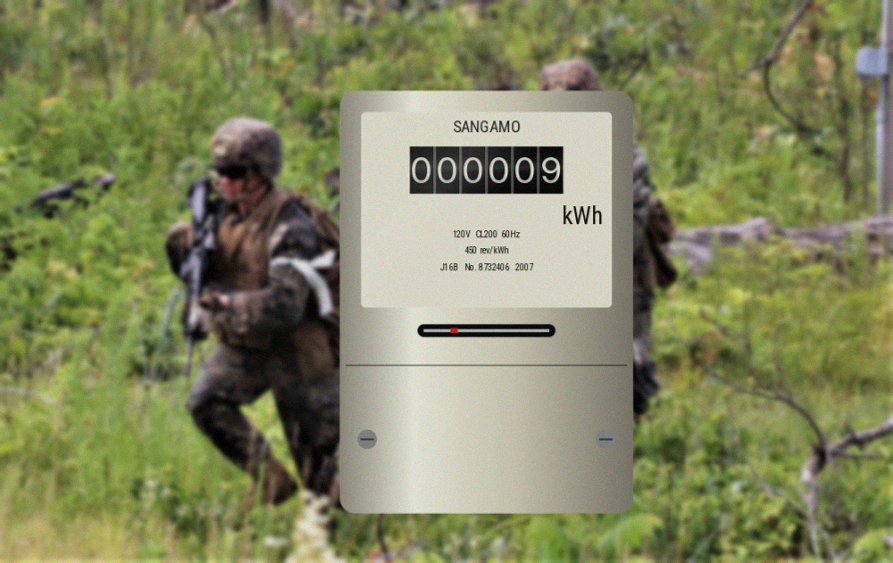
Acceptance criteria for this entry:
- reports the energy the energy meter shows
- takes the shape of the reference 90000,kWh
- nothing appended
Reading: 9,kWh
